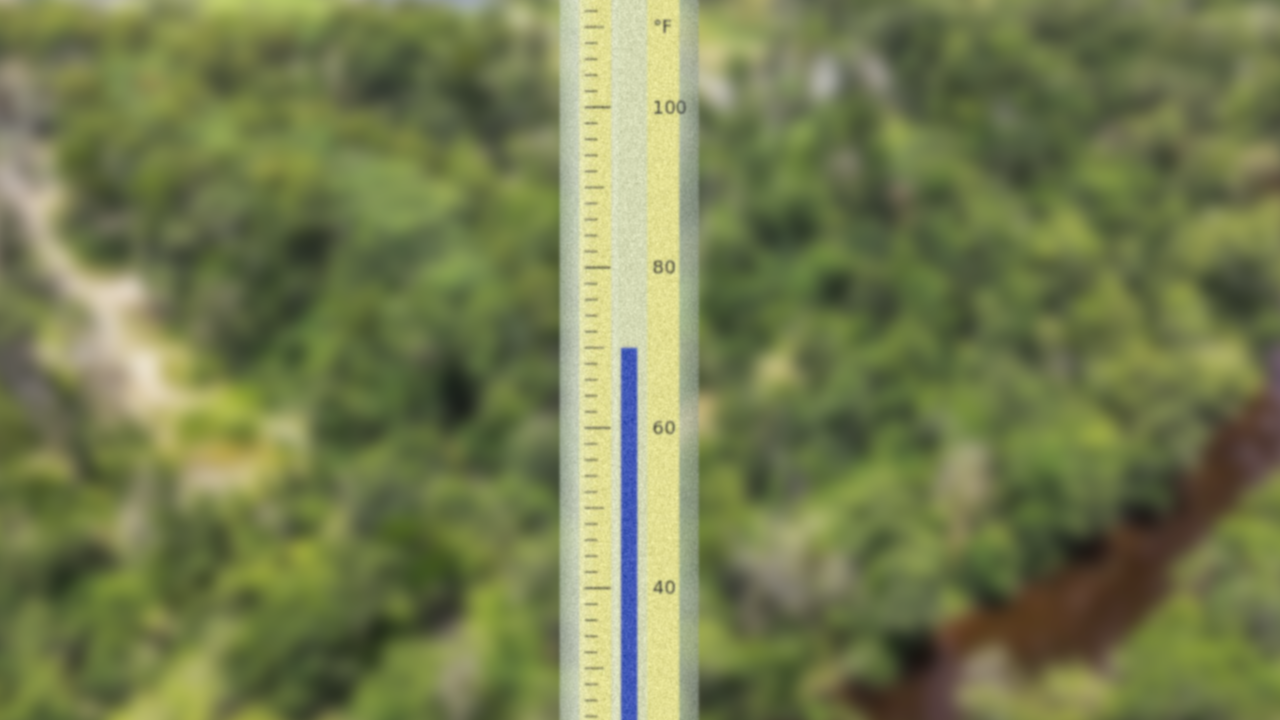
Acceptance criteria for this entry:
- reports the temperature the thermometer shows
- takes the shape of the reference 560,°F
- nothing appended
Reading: 70,°F
